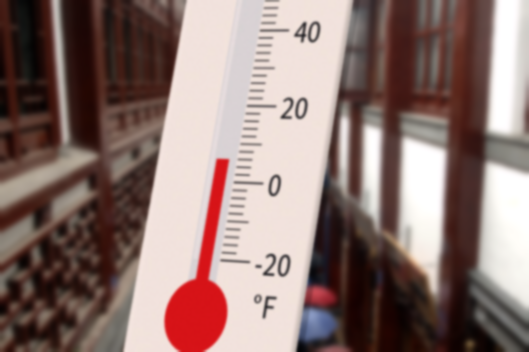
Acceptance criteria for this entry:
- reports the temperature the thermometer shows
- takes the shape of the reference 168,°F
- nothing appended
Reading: 6,°F
